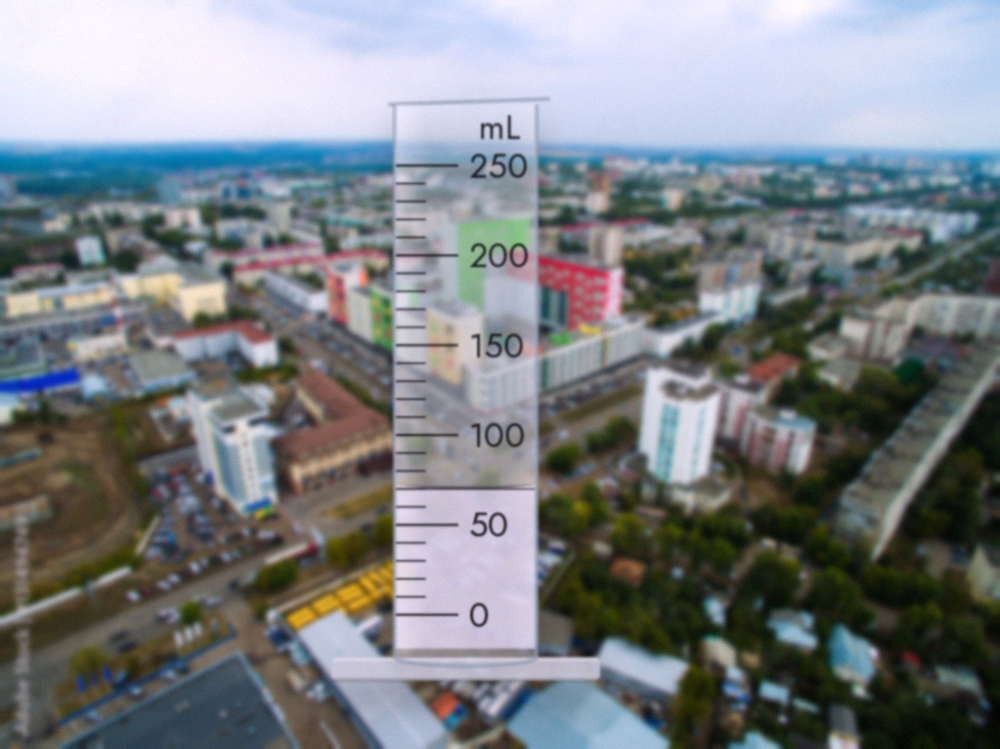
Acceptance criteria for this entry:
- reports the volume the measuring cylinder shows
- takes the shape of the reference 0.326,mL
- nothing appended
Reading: 70,mL
